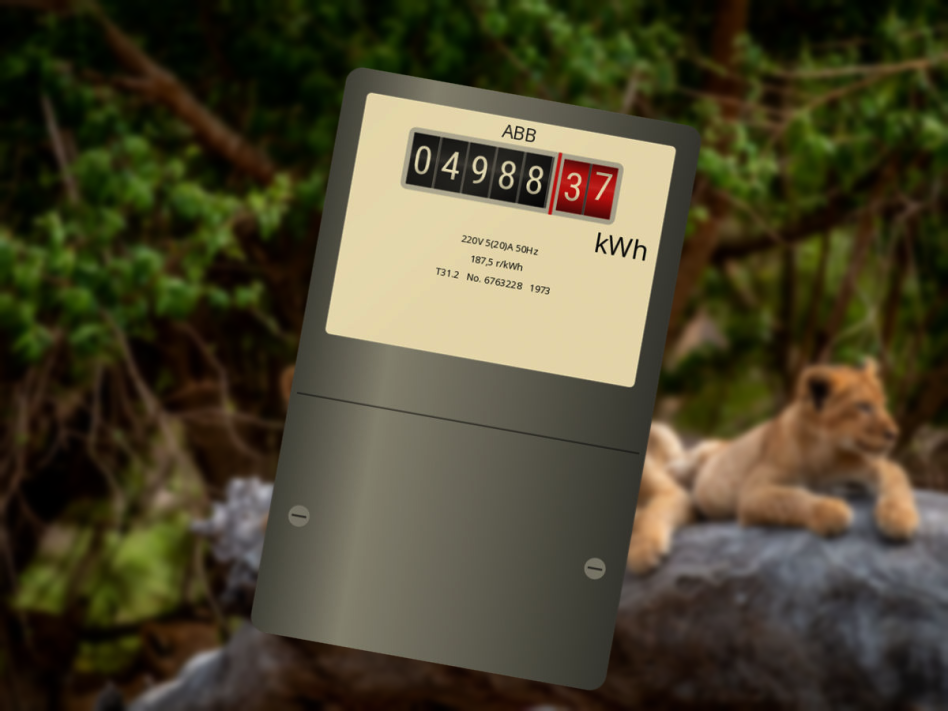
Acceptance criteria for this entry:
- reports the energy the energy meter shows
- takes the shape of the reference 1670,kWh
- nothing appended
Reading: 4988.37,kWh
